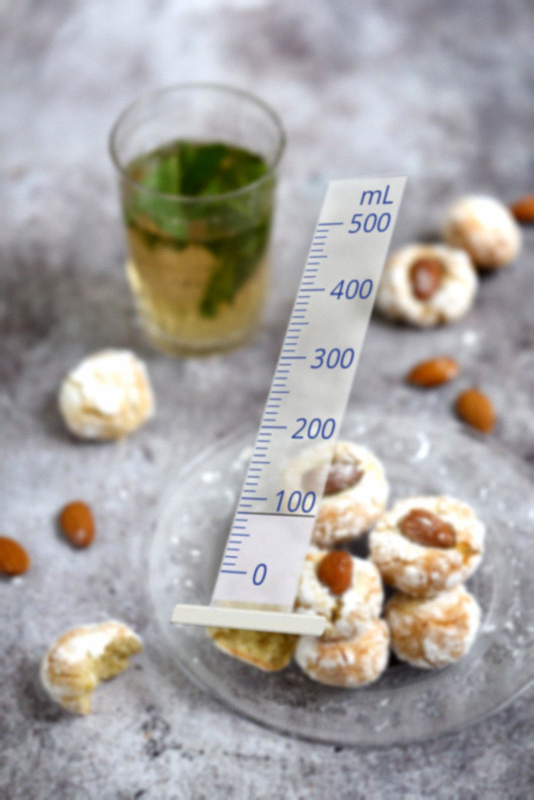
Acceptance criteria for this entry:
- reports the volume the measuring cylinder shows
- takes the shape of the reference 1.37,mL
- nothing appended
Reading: 80,mL
